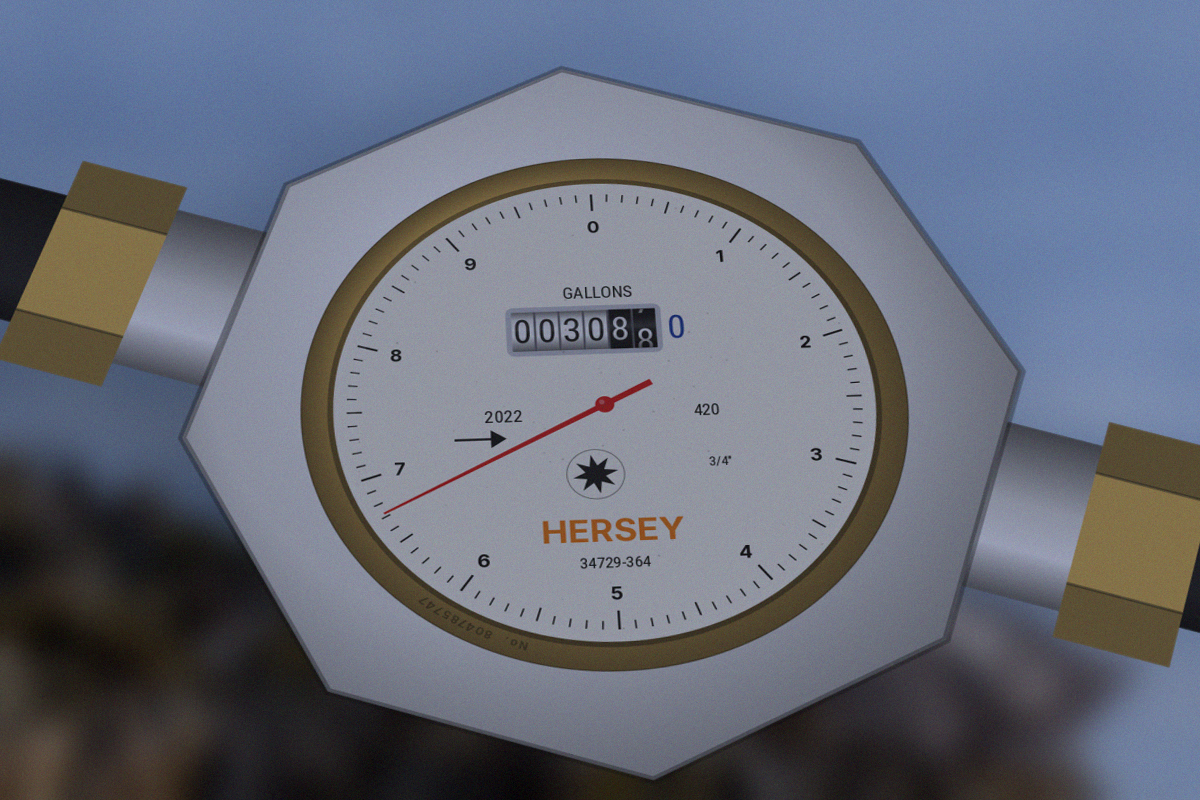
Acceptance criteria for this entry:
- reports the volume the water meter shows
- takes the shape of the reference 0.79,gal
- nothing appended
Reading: 30876.7,gal
